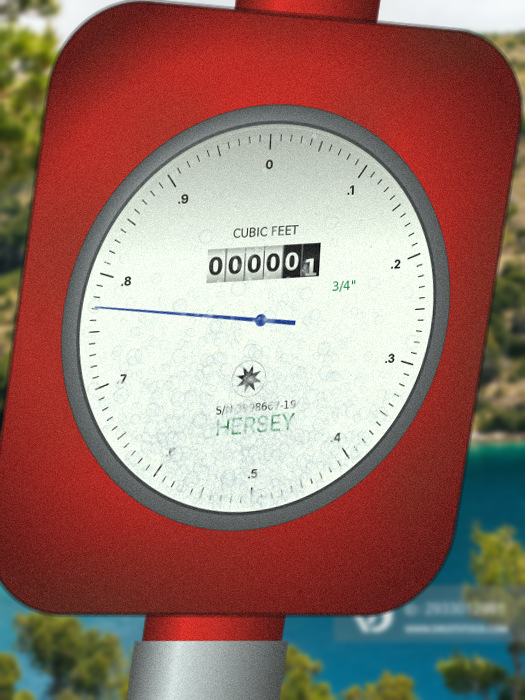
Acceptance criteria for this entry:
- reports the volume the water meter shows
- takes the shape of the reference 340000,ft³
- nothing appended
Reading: 0.77,ft³
